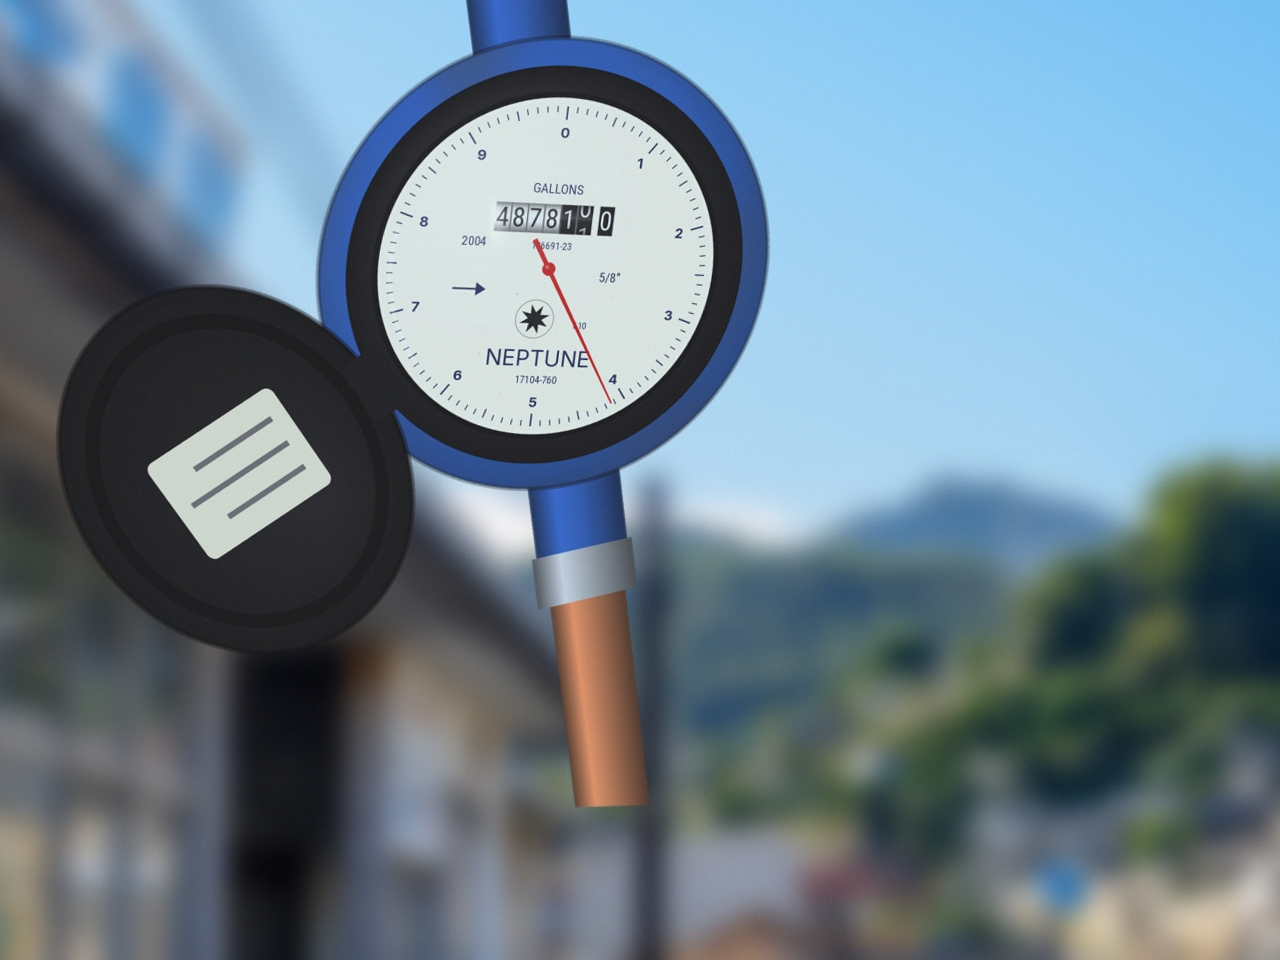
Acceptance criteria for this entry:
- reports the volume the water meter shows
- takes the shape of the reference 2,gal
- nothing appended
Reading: 4878104.1,gal
